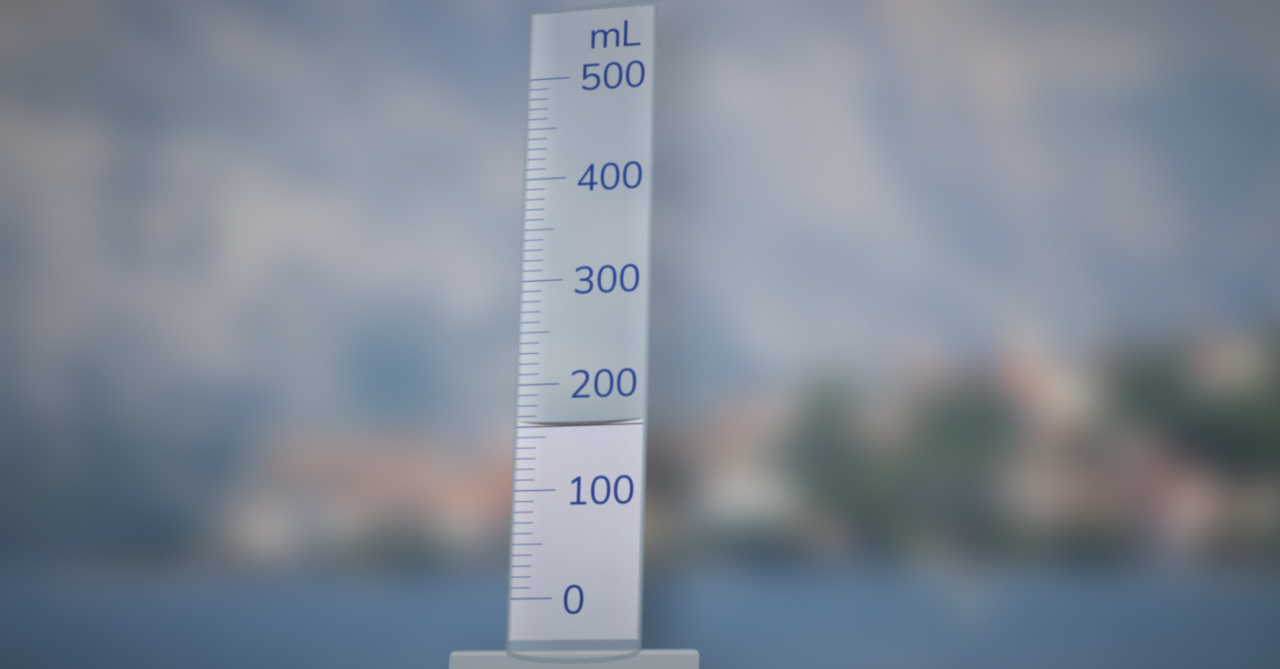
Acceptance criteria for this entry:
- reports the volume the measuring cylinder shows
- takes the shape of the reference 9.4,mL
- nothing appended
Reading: 160,mL
